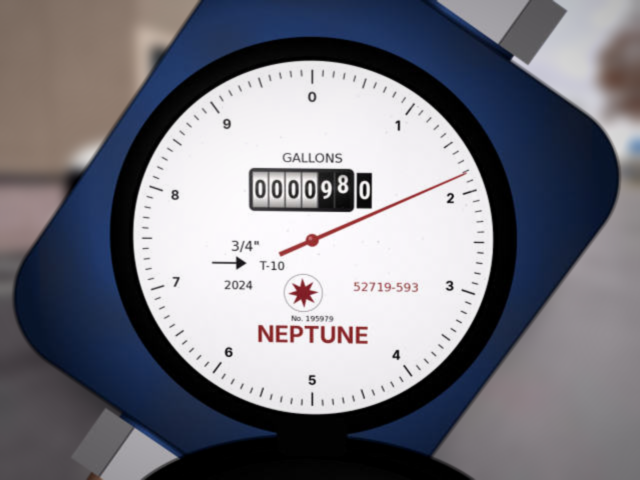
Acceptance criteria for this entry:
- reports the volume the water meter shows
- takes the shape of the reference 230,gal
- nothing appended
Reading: 981.8,gal
